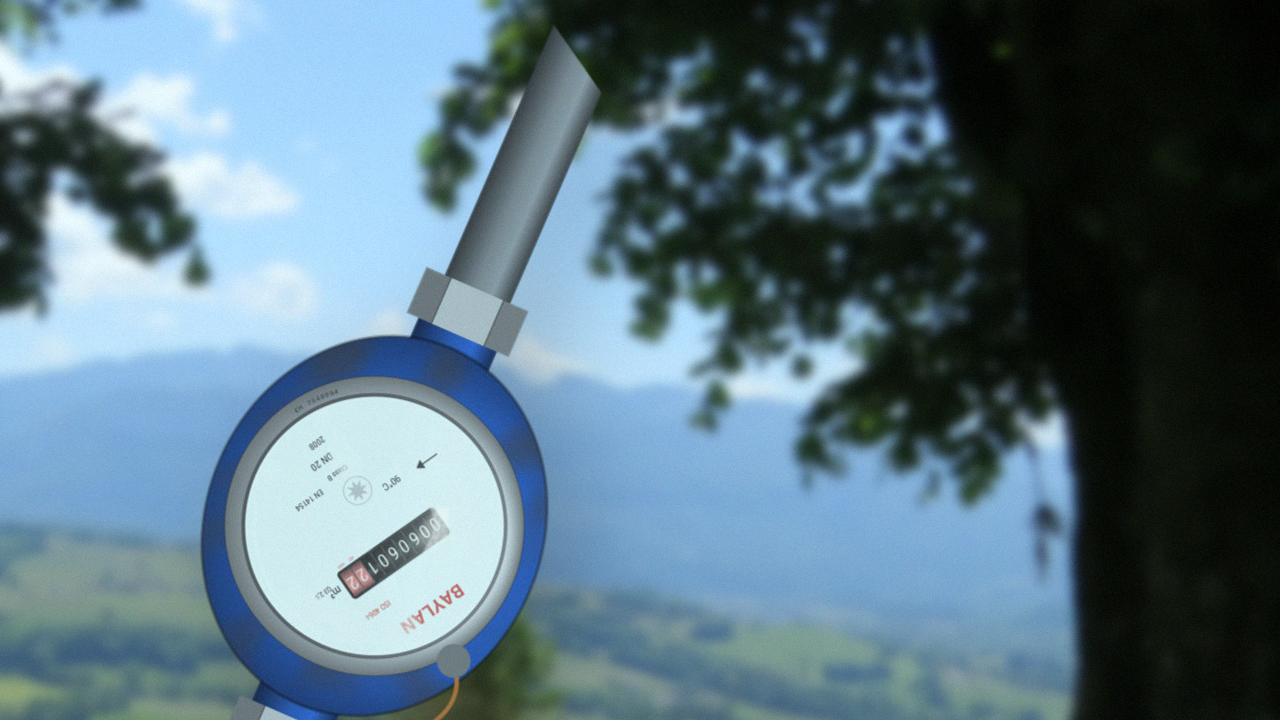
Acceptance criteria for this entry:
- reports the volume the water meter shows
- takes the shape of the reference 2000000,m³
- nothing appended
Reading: 60601.22,m³
